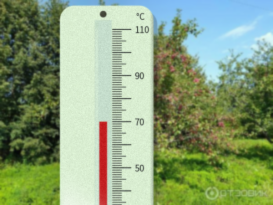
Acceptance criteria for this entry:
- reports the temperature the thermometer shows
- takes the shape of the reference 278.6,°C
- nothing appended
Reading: 70,°C
